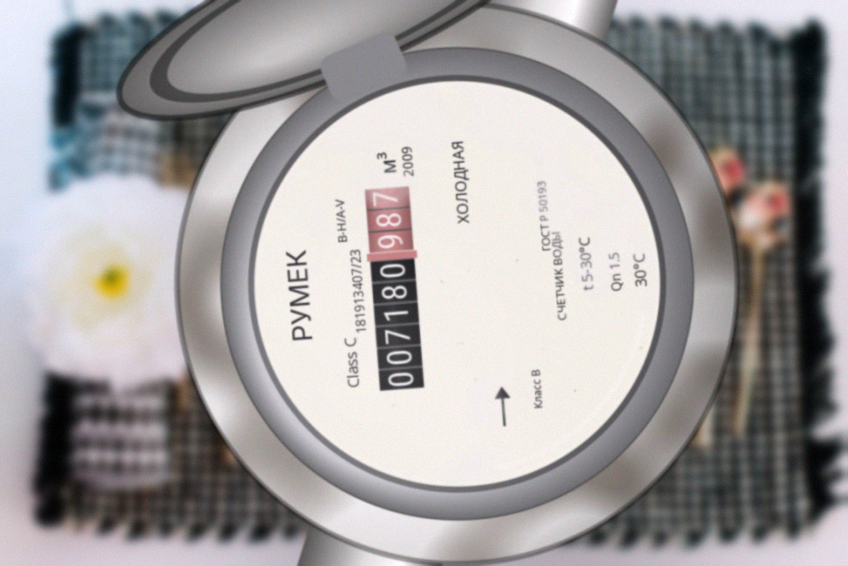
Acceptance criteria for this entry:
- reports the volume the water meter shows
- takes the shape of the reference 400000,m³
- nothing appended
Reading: 7180.987,m³
